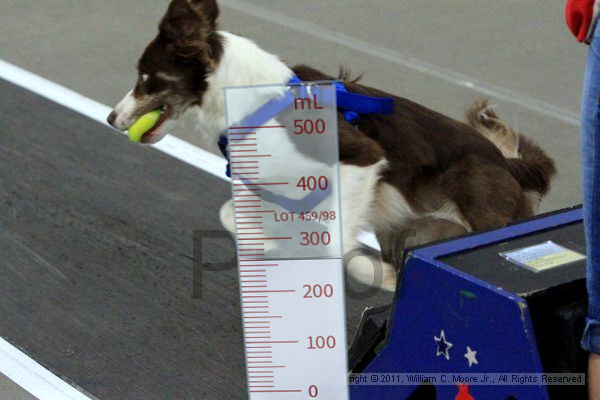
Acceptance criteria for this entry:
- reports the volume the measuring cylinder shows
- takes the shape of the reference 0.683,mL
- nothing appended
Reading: 260,mL
